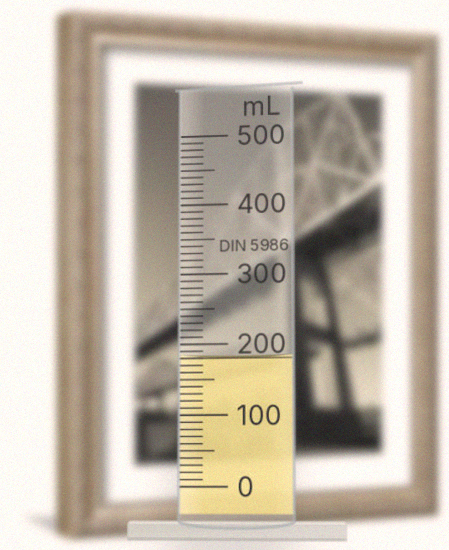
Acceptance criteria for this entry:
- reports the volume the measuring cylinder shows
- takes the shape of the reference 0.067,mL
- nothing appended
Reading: 180,mL
